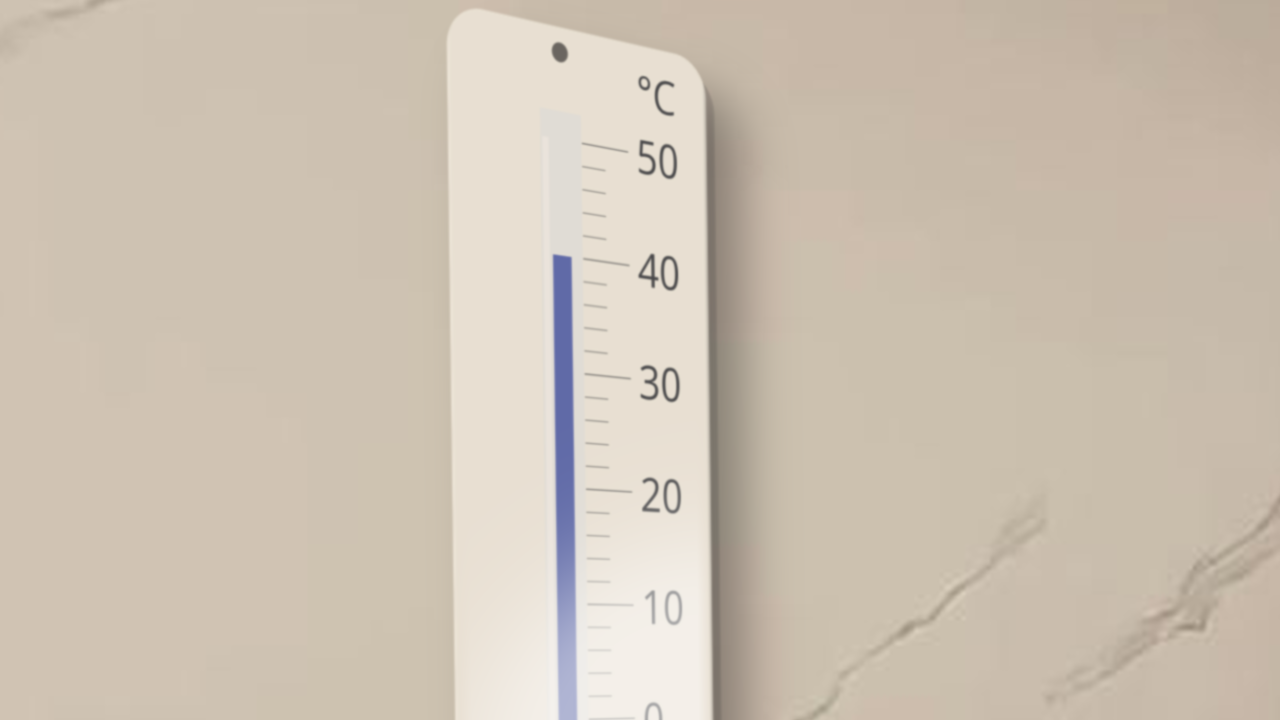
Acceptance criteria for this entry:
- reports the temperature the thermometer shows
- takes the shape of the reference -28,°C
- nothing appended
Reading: 40,°C
